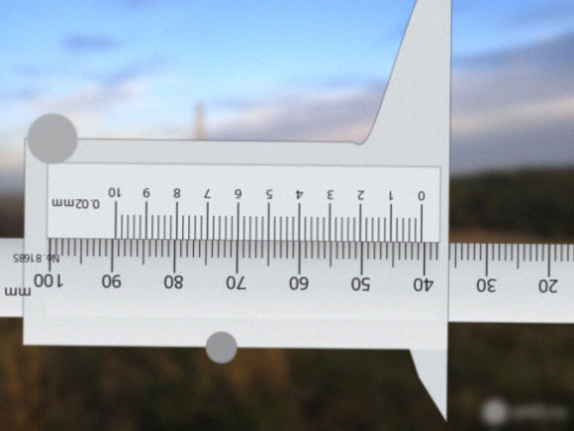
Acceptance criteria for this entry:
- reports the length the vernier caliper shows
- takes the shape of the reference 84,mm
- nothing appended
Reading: 40.5,mm
